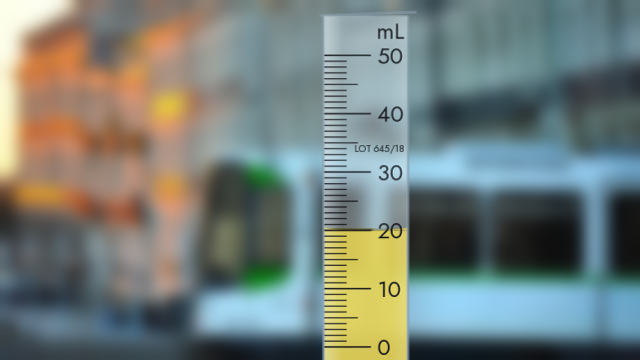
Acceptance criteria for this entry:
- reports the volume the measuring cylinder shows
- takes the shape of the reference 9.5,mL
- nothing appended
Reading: 20,mL
